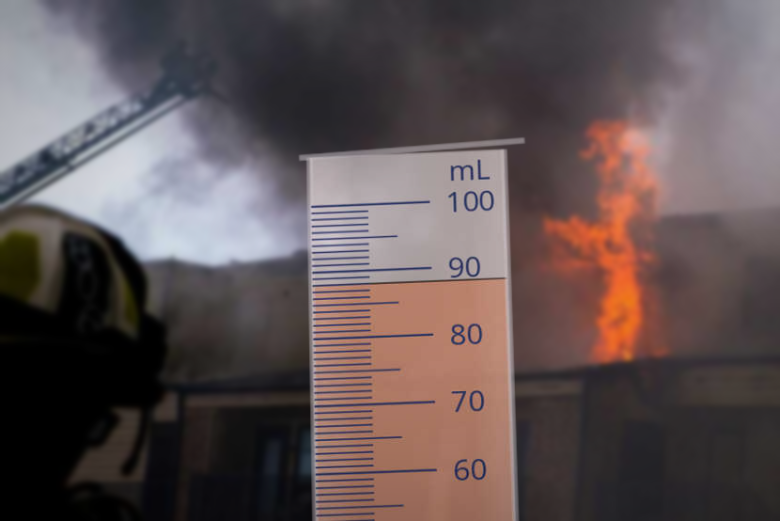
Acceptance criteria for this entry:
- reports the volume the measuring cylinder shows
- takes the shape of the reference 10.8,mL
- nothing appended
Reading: 88,mL
